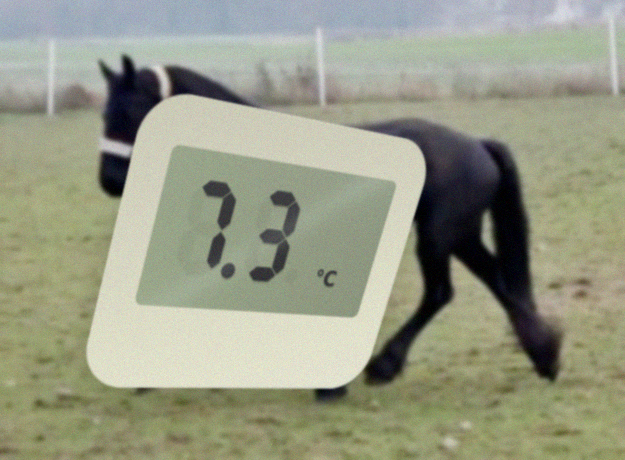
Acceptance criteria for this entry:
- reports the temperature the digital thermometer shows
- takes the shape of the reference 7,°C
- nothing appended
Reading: 7.3,°C
